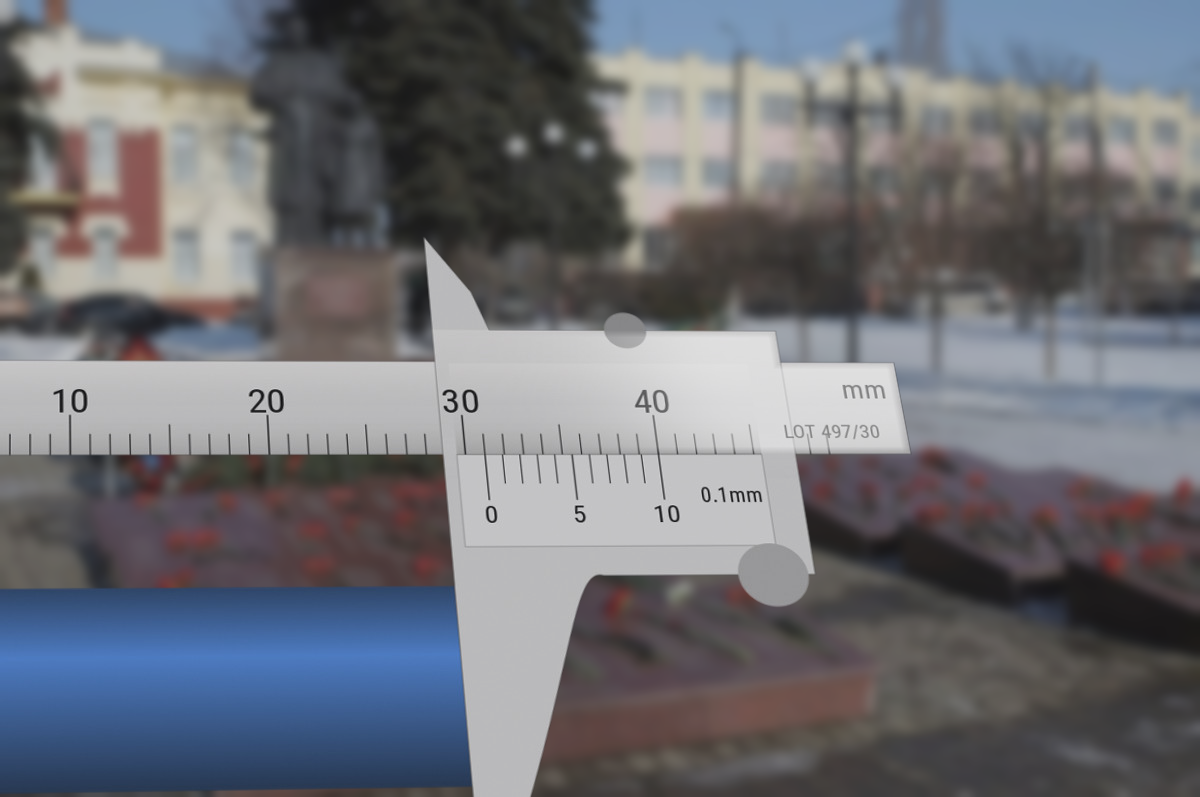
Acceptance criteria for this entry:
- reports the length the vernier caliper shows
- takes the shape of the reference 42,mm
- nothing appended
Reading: 31.0,mm
